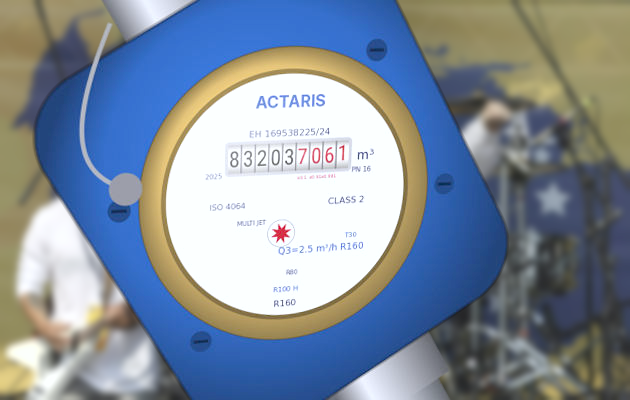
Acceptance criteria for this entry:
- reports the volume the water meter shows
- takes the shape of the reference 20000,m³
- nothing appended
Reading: 83203.7061,m³
